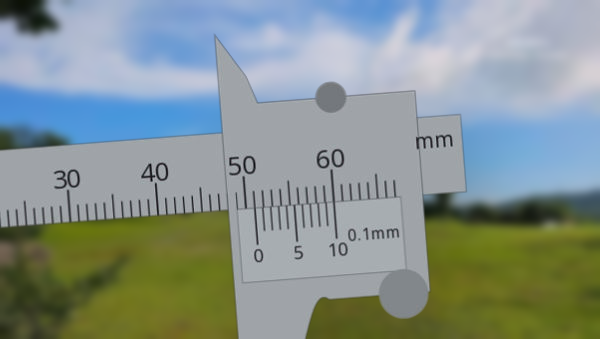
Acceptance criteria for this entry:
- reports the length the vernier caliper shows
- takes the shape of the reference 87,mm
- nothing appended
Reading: 51.0,mm
